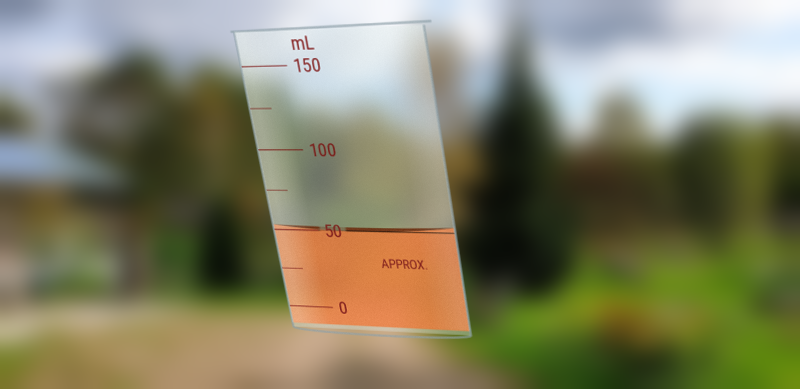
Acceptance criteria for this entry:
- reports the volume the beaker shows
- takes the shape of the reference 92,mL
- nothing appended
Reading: 50,mL
